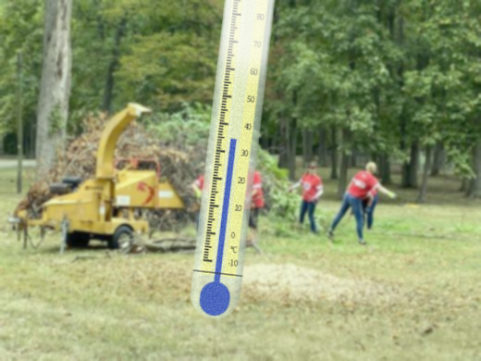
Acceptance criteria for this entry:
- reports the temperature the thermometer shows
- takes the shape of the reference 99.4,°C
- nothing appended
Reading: 35,°C
